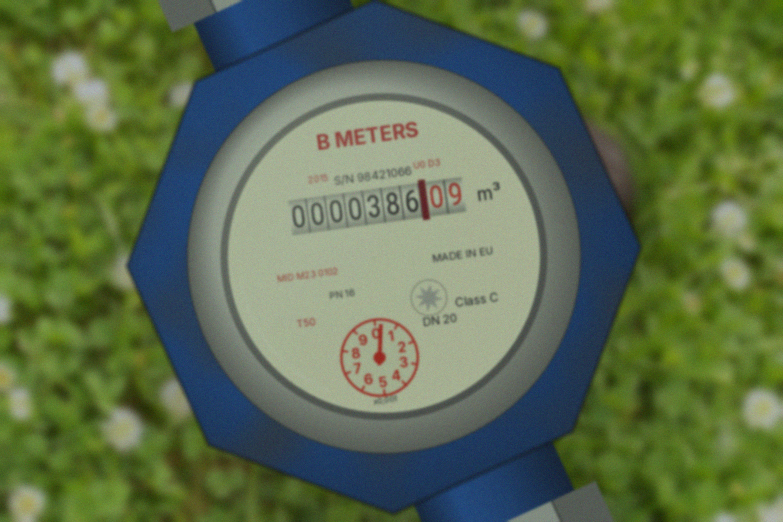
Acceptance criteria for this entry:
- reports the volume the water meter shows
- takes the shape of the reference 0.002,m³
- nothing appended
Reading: 386.090,m³
